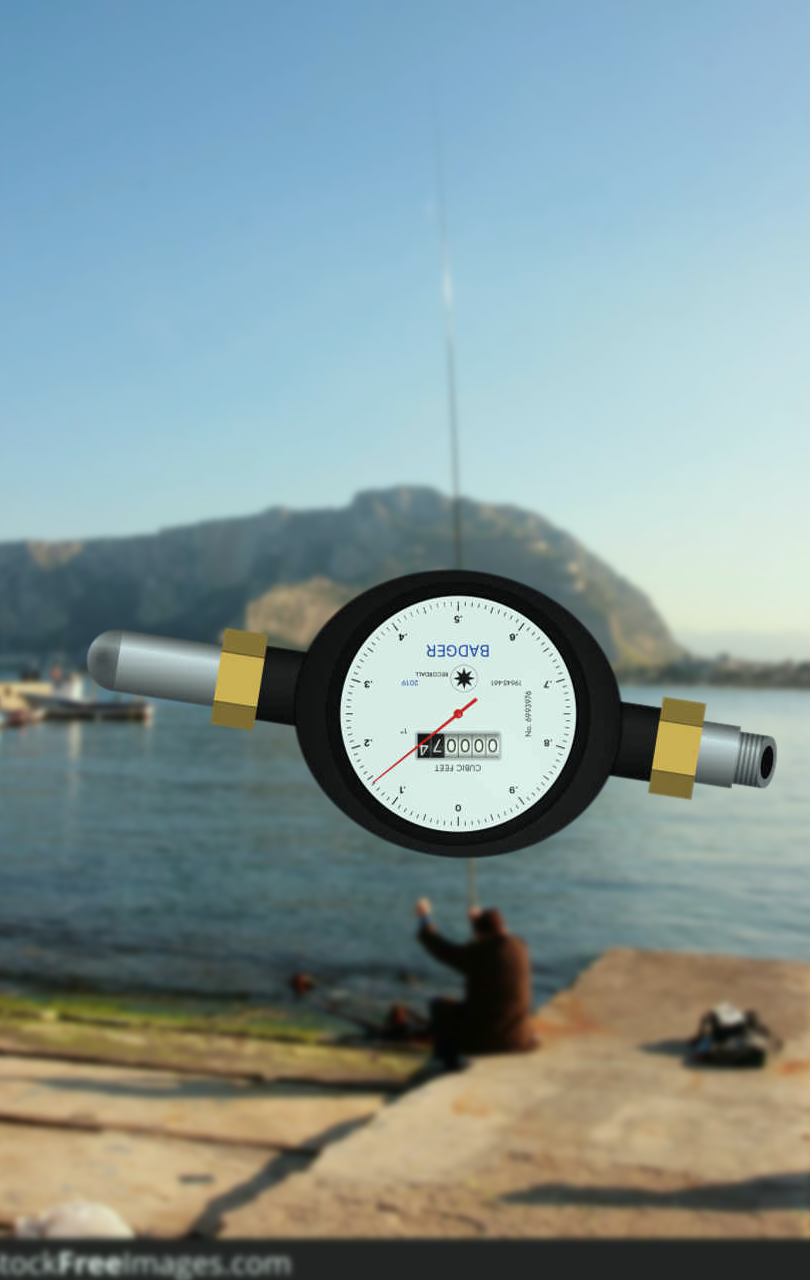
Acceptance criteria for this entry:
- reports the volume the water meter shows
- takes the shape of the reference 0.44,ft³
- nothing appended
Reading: 74.14,ft³
